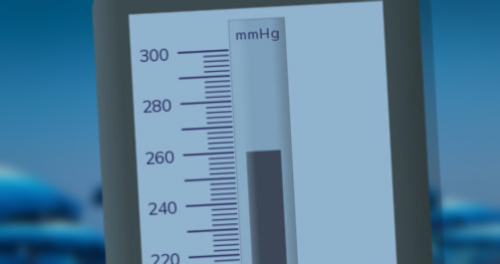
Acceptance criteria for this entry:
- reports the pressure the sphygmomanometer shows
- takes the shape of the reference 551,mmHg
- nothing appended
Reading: 260,mmHg
